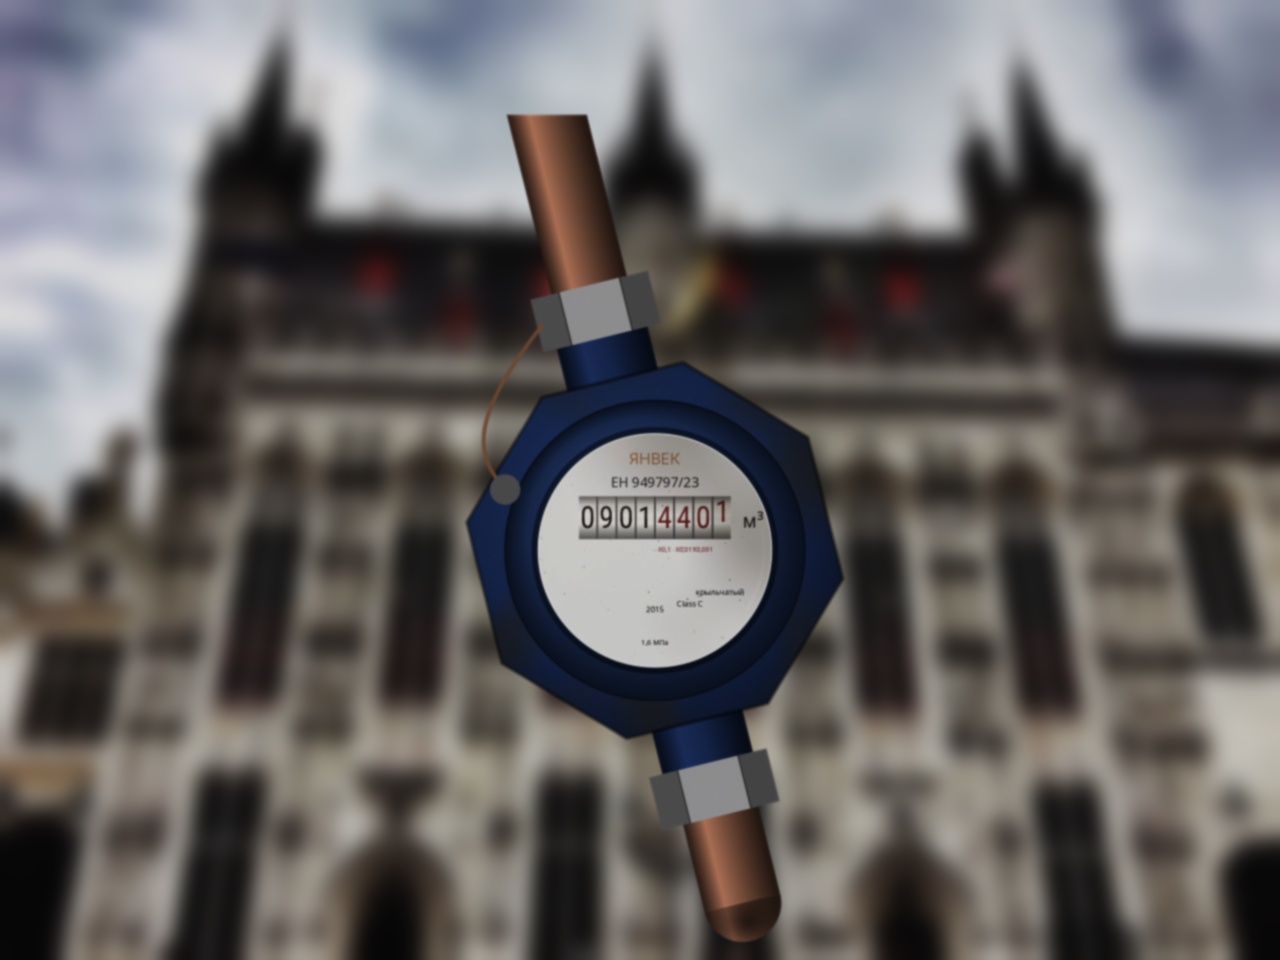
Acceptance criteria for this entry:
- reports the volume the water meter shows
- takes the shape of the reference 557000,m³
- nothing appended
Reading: 901.4401,m³
